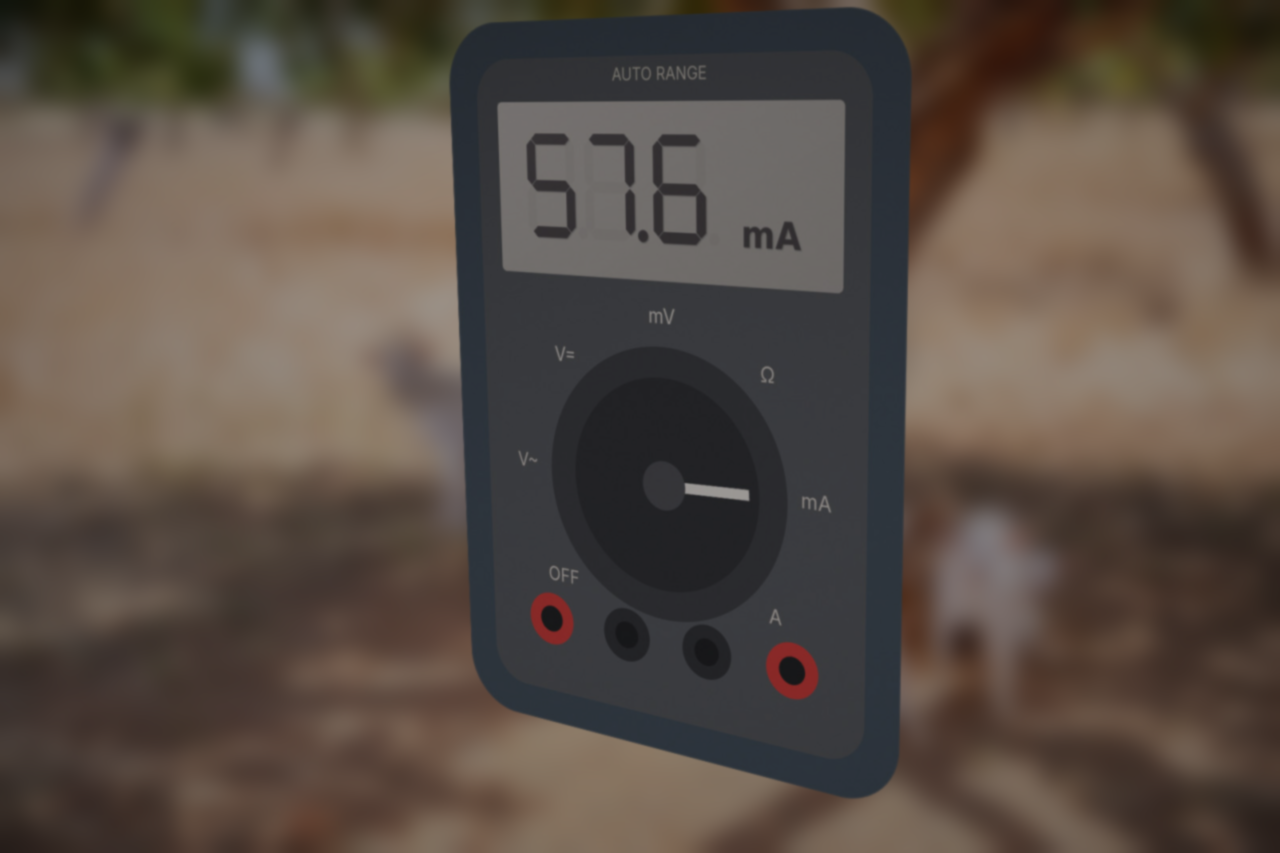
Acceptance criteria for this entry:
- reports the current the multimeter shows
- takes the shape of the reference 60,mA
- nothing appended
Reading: 57.6,mA
